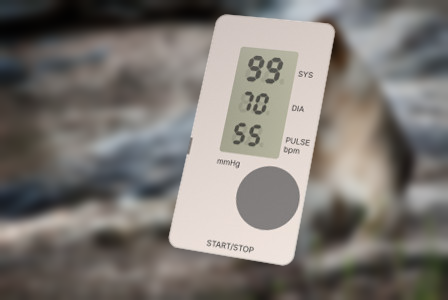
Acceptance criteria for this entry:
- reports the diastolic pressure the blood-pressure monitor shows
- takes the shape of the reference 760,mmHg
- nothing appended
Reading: 70,mmHg
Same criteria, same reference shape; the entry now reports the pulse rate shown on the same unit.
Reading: 55,bpm
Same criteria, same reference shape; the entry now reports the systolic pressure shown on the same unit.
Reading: 99,mmHg
